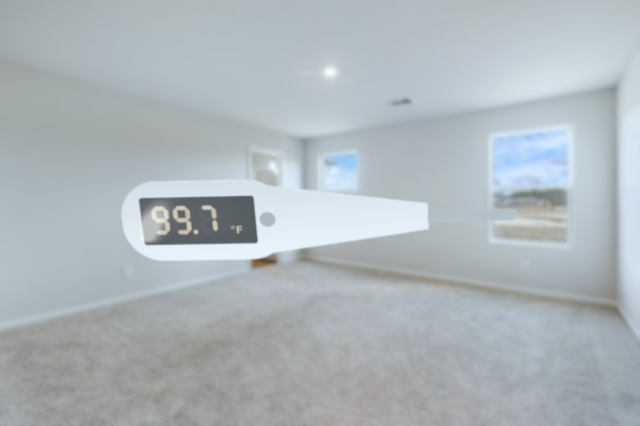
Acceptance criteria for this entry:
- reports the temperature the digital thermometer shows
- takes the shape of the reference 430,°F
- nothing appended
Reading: 99.7,°F
